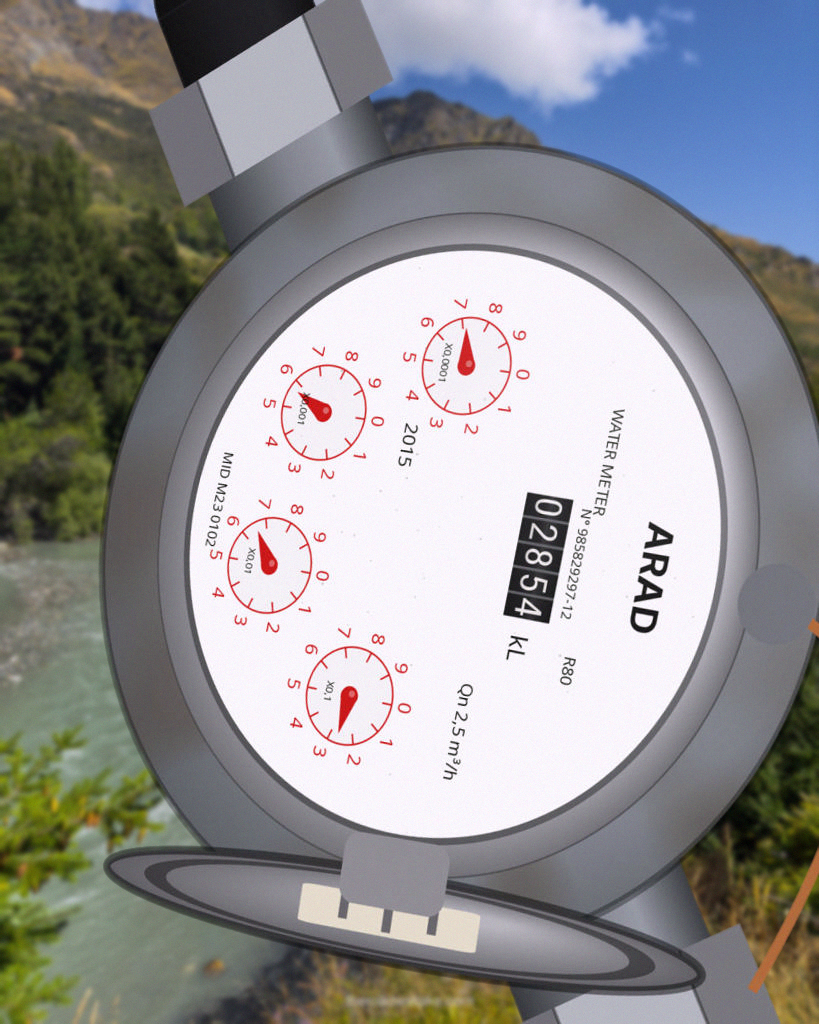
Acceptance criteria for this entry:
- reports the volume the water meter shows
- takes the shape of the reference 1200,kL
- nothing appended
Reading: 2854.2657,kL
